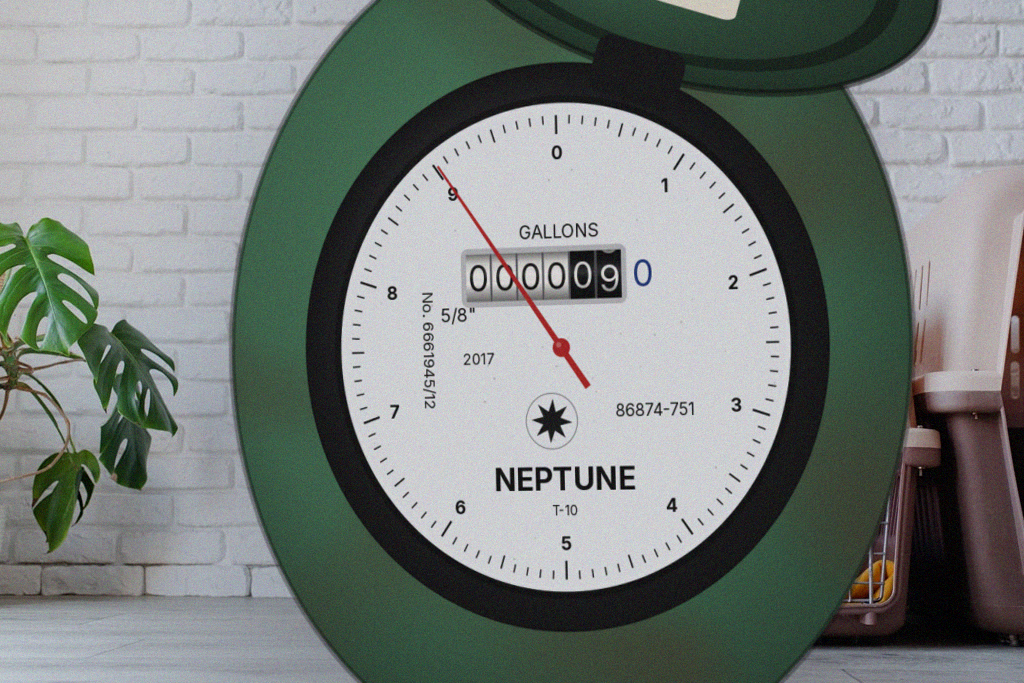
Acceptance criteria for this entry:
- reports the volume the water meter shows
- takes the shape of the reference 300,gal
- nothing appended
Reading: 89.0,gal
